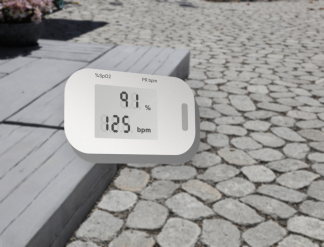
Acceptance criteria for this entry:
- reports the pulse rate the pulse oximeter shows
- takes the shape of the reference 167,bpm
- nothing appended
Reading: 125,bpm
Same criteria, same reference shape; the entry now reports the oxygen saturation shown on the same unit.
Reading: 91,%
